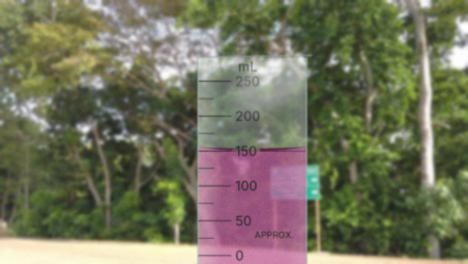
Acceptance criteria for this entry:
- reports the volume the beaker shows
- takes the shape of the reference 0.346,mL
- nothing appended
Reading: 150,mL
